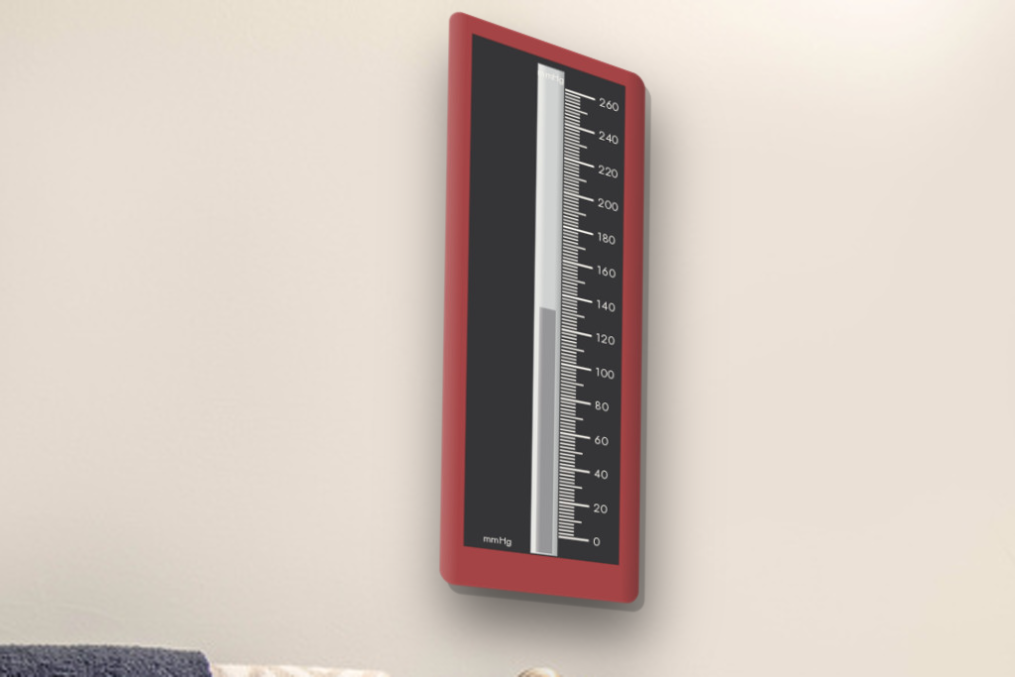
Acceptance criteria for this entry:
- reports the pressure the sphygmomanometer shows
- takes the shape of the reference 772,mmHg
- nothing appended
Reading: 130,mmHg
